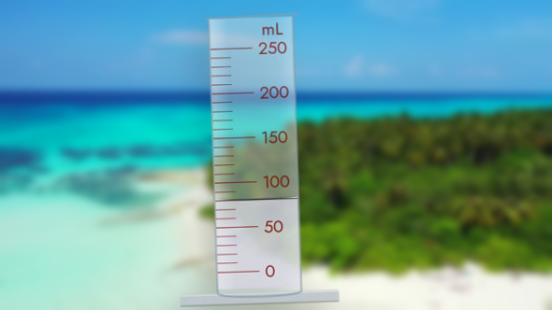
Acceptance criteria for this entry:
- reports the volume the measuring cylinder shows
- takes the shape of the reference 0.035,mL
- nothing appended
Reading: 80,mL
